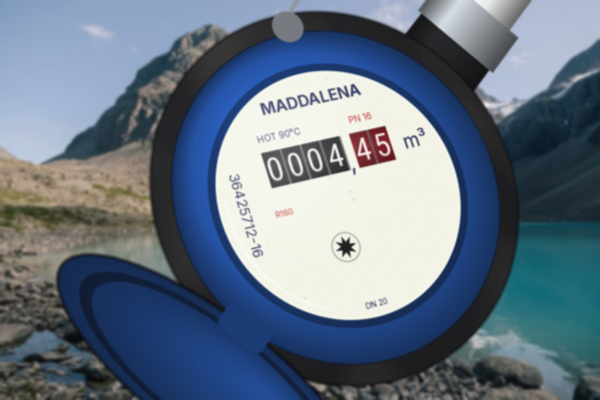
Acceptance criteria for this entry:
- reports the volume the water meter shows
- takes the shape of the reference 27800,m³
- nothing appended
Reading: 4.45,m³
